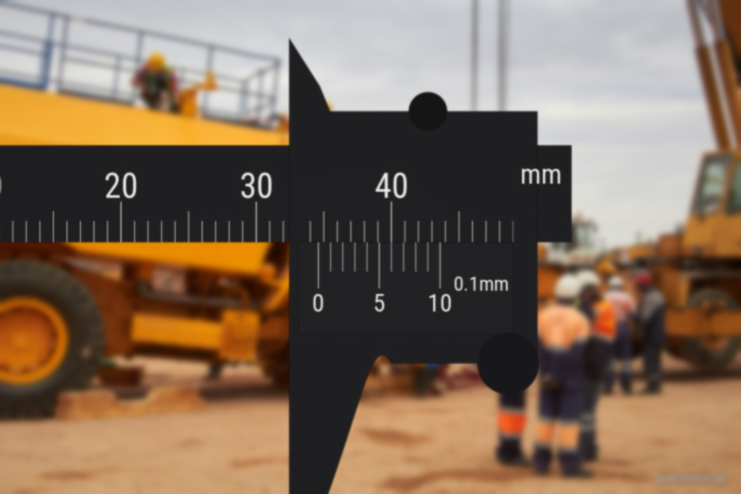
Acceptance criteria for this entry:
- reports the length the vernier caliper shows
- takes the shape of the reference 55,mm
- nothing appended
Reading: 34.6,mm
